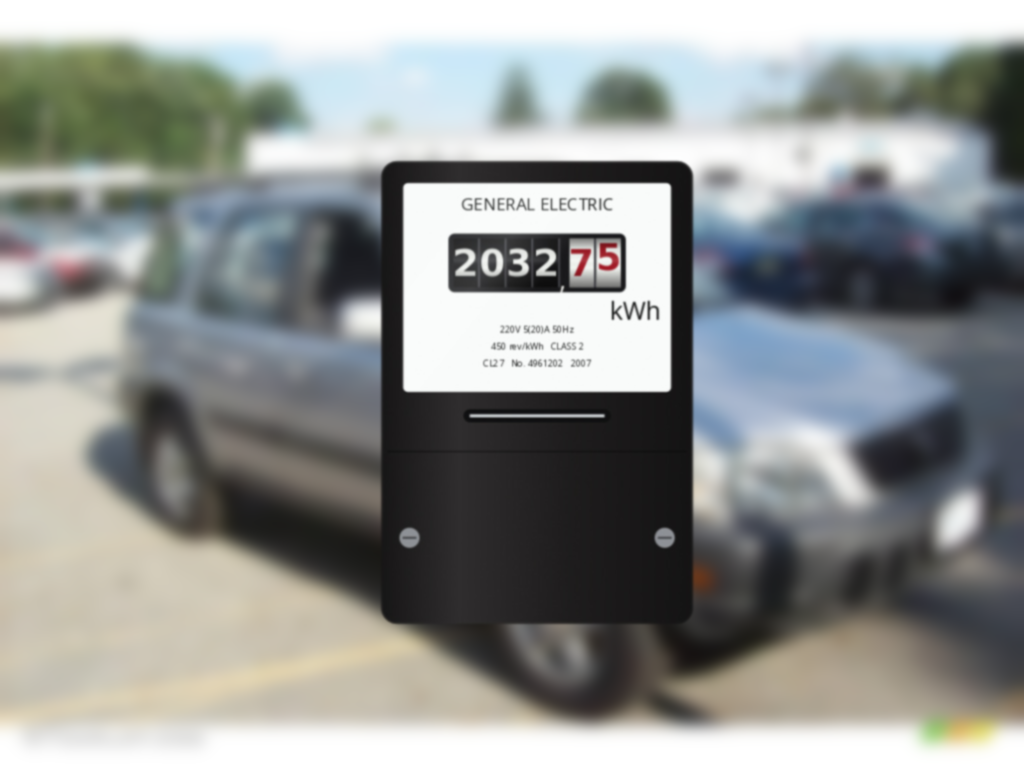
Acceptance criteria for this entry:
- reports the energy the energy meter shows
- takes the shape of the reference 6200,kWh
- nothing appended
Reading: 2032.75,kWh
